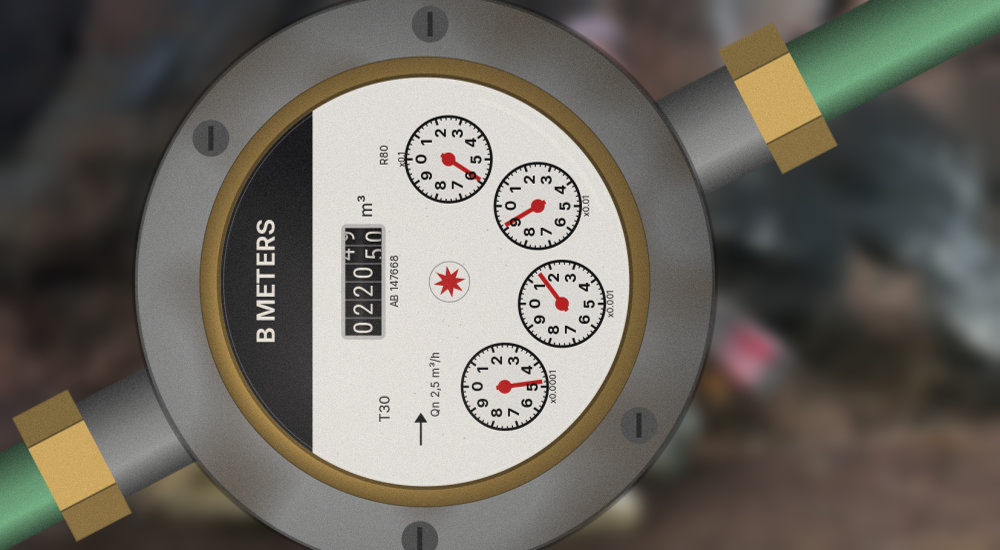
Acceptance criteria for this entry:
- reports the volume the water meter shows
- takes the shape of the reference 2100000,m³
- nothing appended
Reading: 22049.5914,m³
